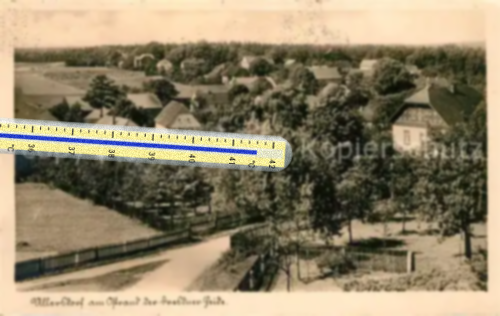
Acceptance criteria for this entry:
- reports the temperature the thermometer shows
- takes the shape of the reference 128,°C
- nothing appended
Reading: 41.6,°C
